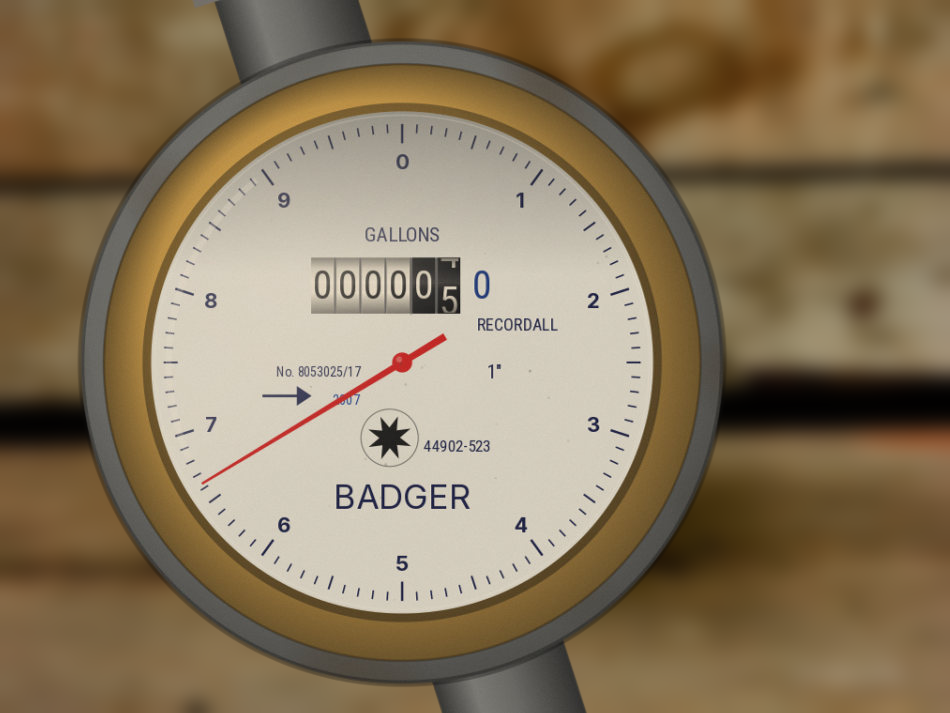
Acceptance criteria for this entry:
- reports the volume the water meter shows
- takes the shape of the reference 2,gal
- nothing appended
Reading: 46.6,gal
